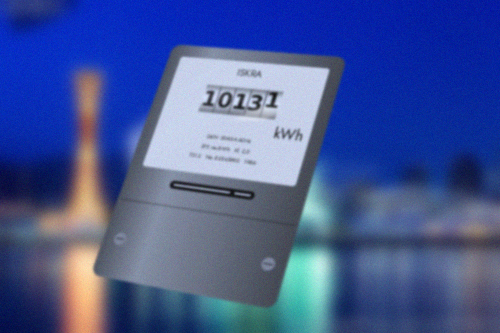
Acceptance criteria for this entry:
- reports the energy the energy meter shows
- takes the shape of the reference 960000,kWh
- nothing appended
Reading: 10131,kWh
